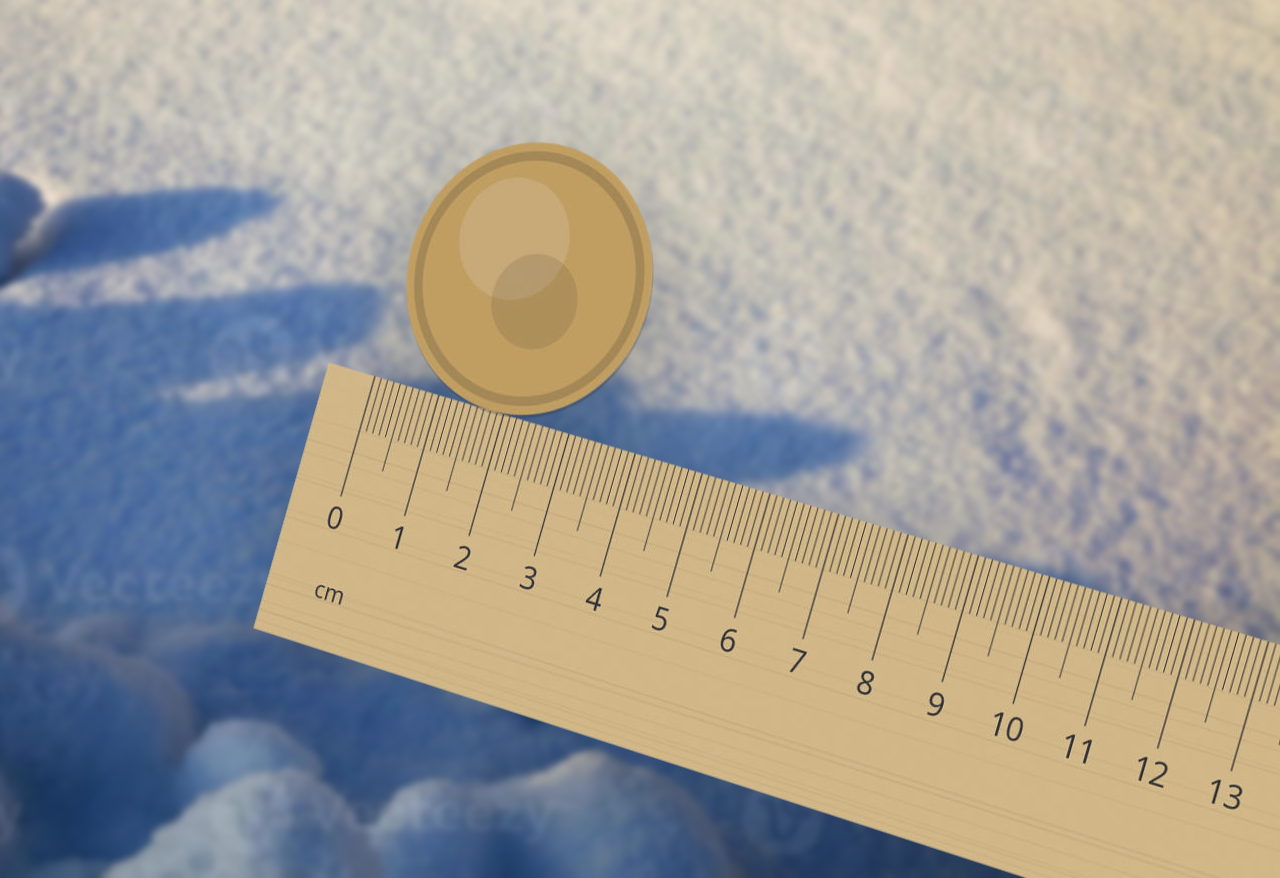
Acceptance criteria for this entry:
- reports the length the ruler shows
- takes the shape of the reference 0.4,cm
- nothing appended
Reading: 3.6,cm
